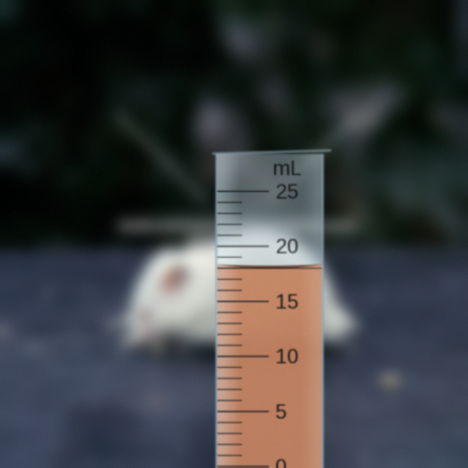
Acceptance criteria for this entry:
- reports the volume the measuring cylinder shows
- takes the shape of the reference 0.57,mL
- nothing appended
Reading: 18,mL
